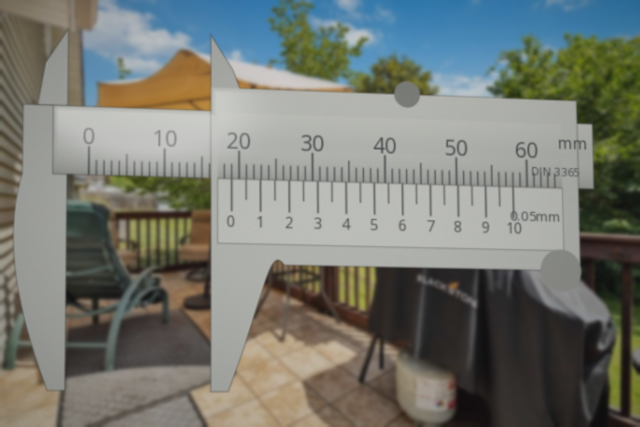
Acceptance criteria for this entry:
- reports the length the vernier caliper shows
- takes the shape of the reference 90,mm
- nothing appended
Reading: 19.0,mm
